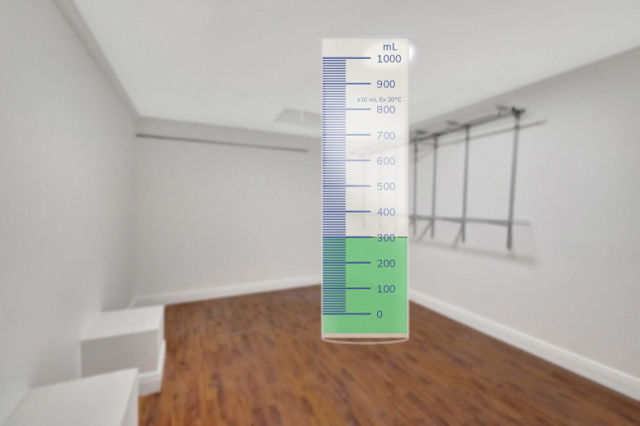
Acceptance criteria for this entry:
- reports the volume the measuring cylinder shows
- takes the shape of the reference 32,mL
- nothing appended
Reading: 300,mL
